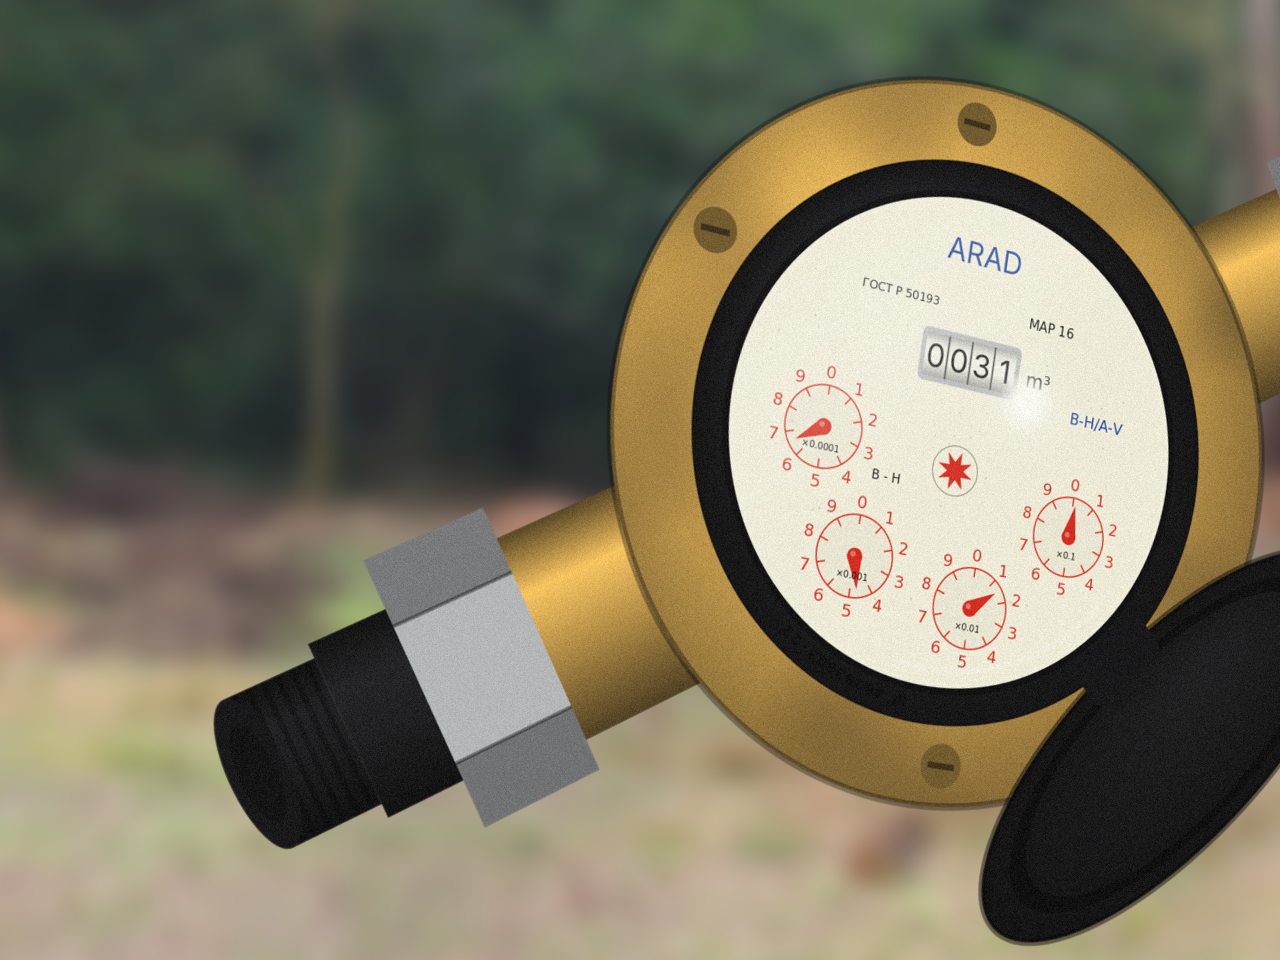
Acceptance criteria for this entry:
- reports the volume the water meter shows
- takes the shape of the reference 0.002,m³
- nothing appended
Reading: 31.0146,m³
